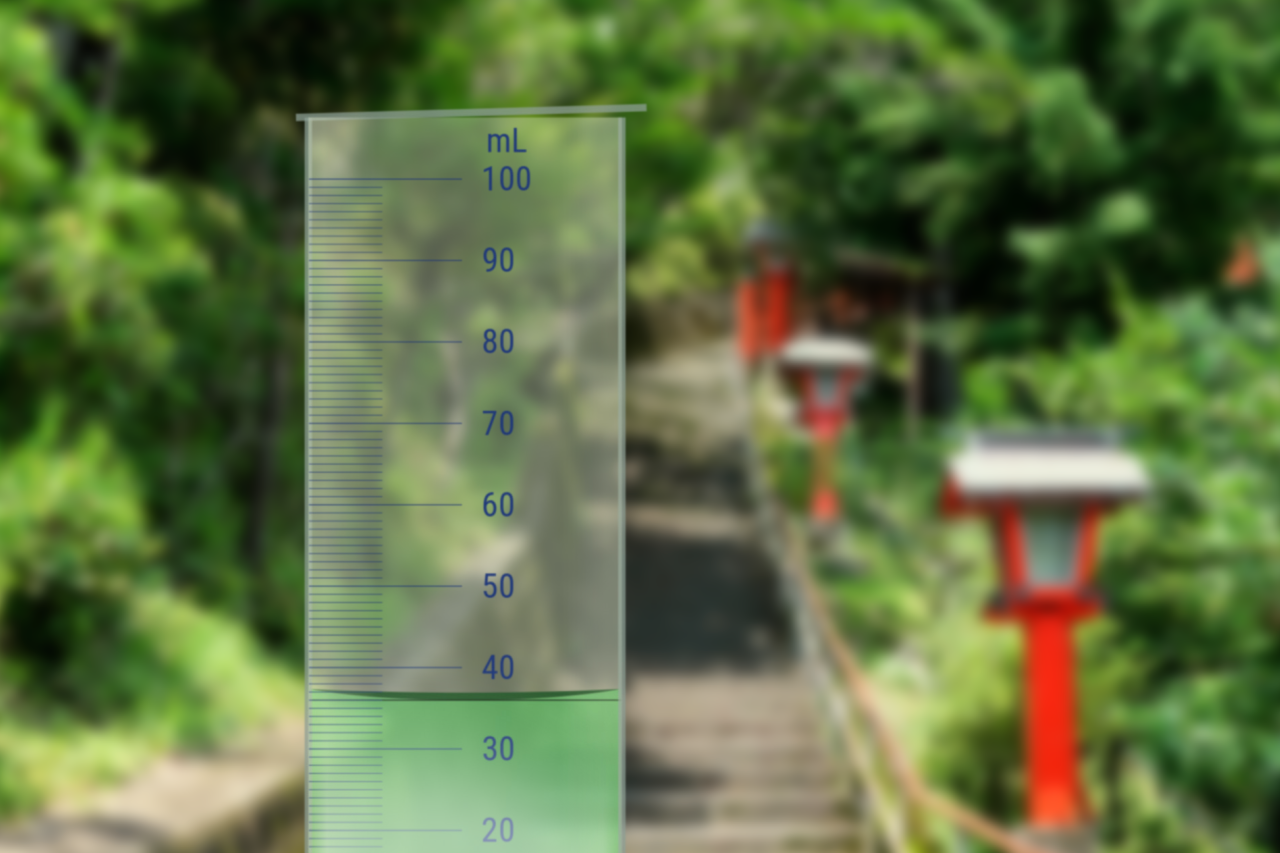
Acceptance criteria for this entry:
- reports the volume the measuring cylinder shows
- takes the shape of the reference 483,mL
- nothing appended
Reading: 36,mL
